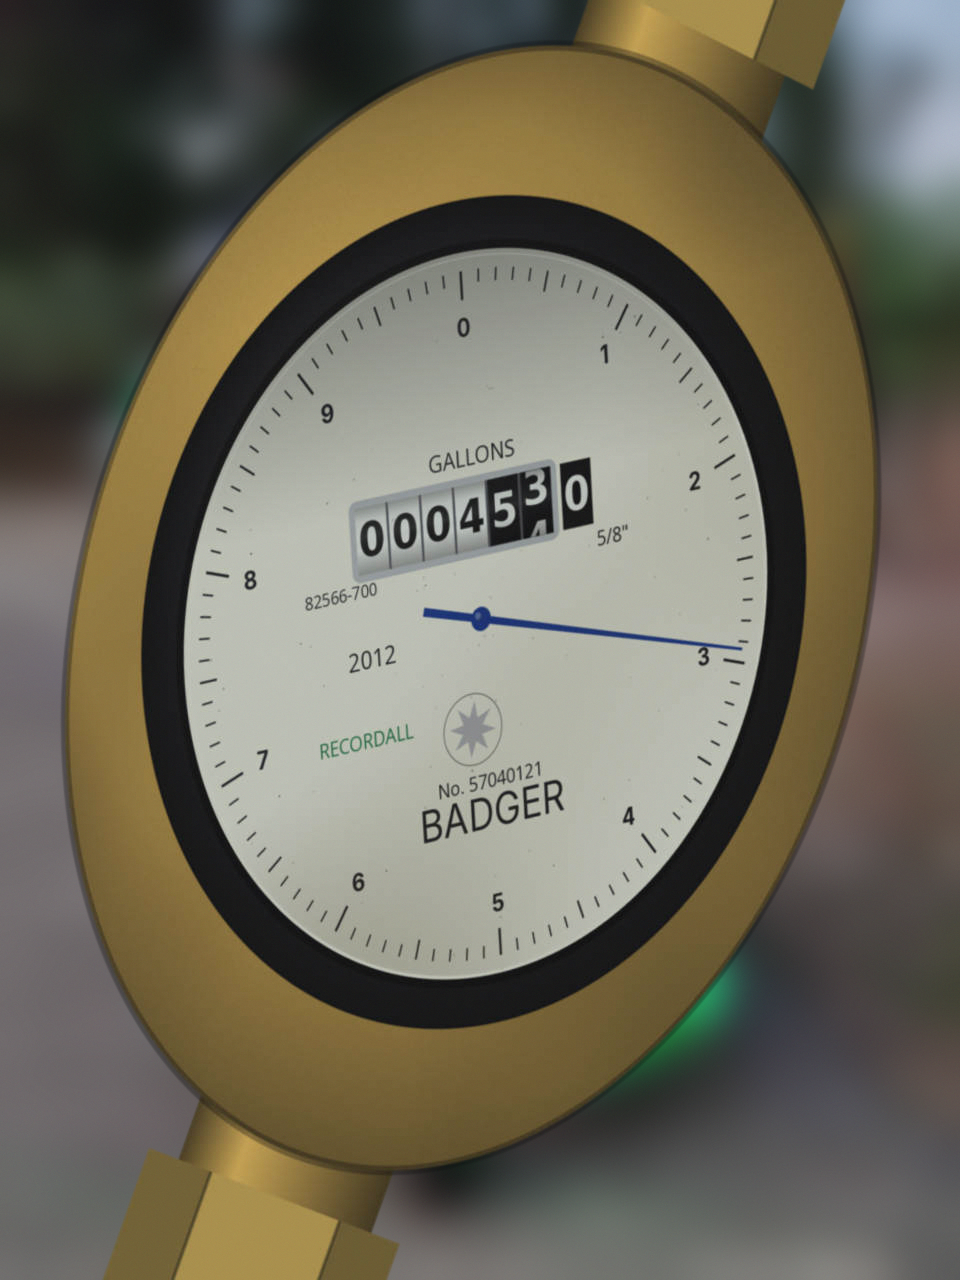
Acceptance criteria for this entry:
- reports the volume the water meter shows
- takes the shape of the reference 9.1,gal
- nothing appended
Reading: 4532.9,gal
